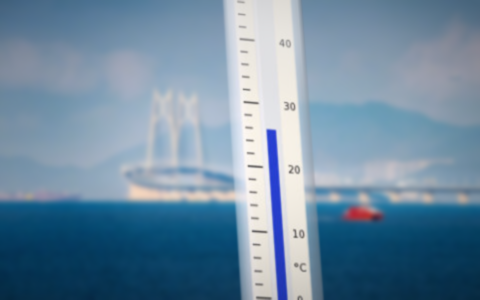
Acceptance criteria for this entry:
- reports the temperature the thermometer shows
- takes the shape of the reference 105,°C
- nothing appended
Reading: 26,°C
